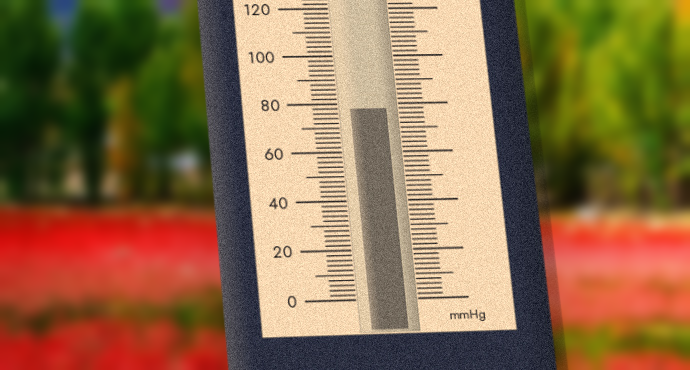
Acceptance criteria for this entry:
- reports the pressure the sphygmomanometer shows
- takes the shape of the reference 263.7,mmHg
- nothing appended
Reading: 78,mmHg
